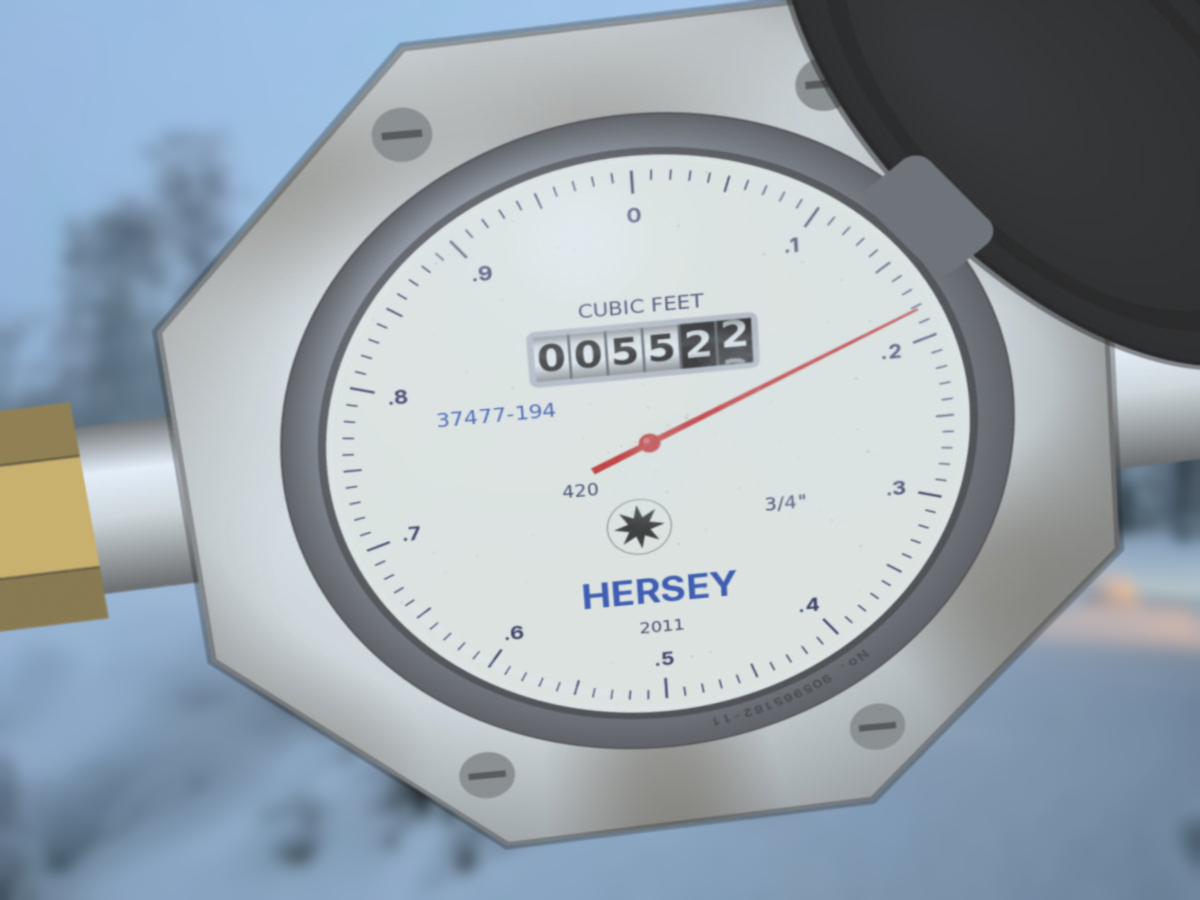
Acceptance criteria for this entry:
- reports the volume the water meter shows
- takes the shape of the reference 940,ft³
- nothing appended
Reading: 5522.18,ft³
